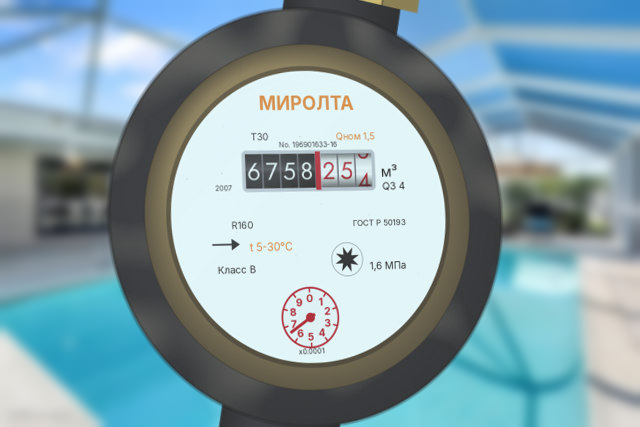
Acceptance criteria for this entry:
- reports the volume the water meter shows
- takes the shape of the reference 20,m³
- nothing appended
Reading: 6758.2536,m³
